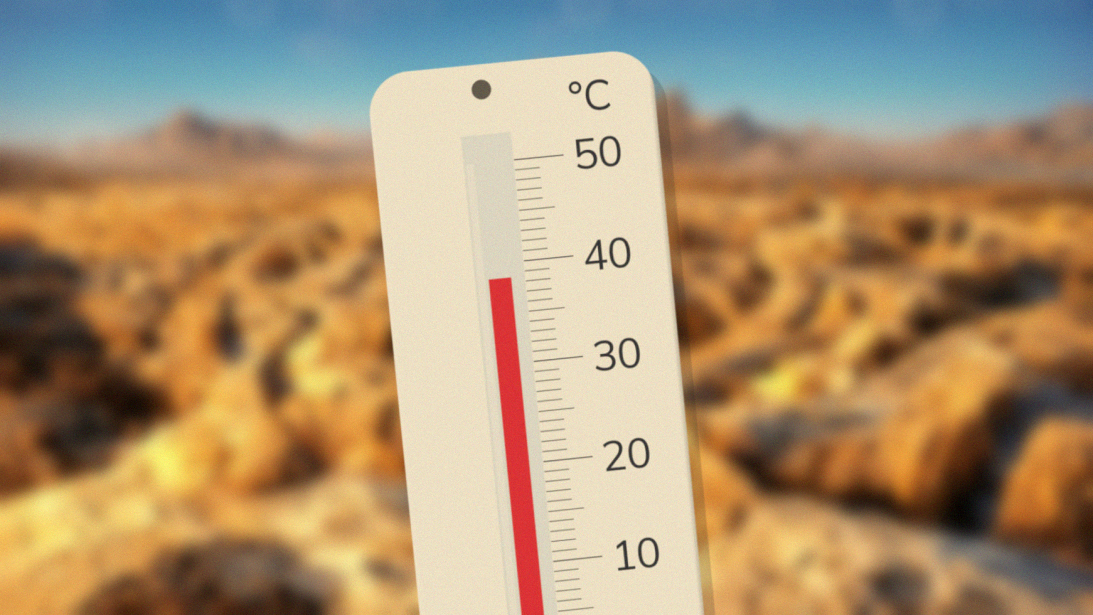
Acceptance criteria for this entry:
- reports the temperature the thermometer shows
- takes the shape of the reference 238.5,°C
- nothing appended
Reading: 38.5,°C
